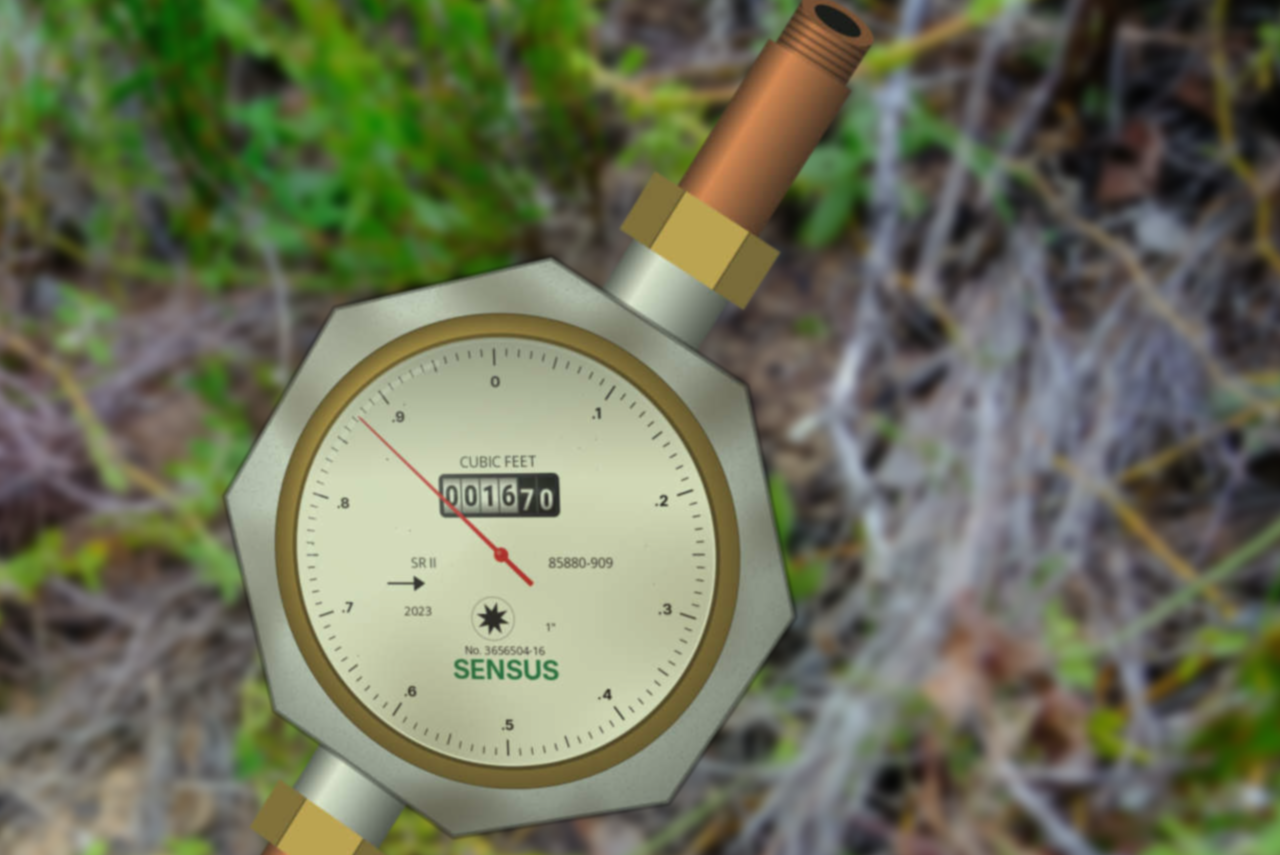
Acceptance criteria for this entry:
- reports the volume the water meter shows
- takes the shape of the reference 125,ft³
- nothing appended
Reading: 1669.87,ft³
